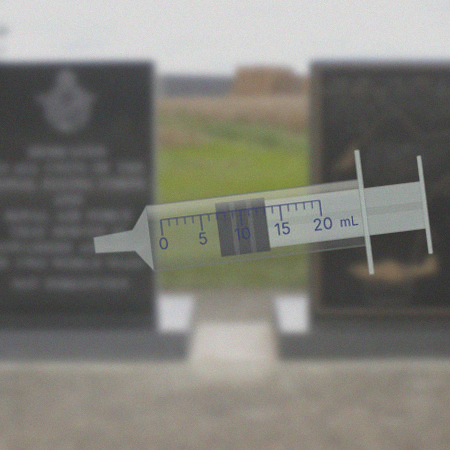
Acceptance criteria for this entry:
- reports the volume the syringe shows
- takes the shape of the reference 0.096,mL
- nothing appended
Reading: 7,mL
